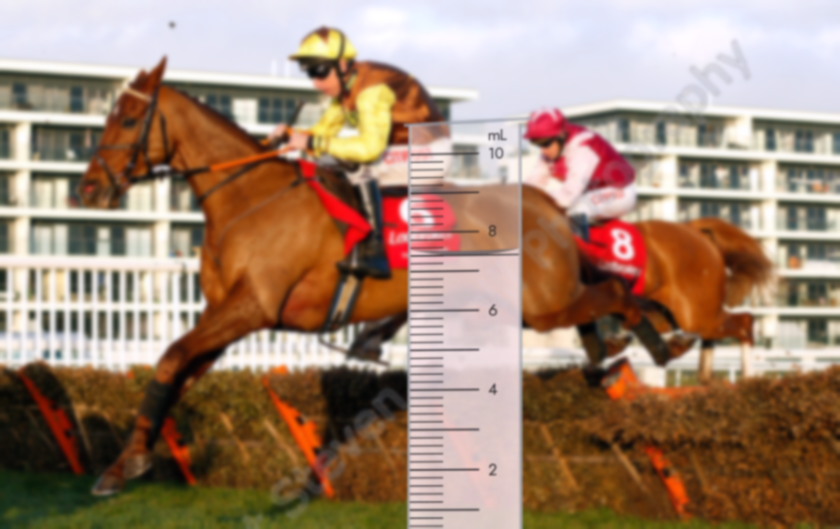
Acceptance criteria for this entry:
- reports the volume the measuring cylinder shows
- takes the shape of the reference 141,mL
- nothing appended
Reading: 7.4,mL
